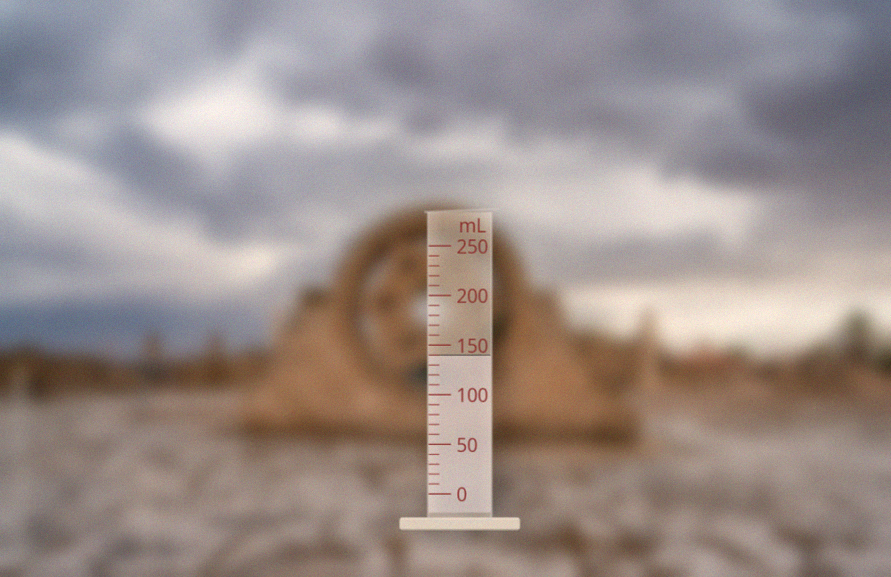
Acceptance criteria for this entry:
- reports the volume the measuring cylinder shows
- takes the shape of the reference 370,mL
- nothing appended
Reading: 140,mL
